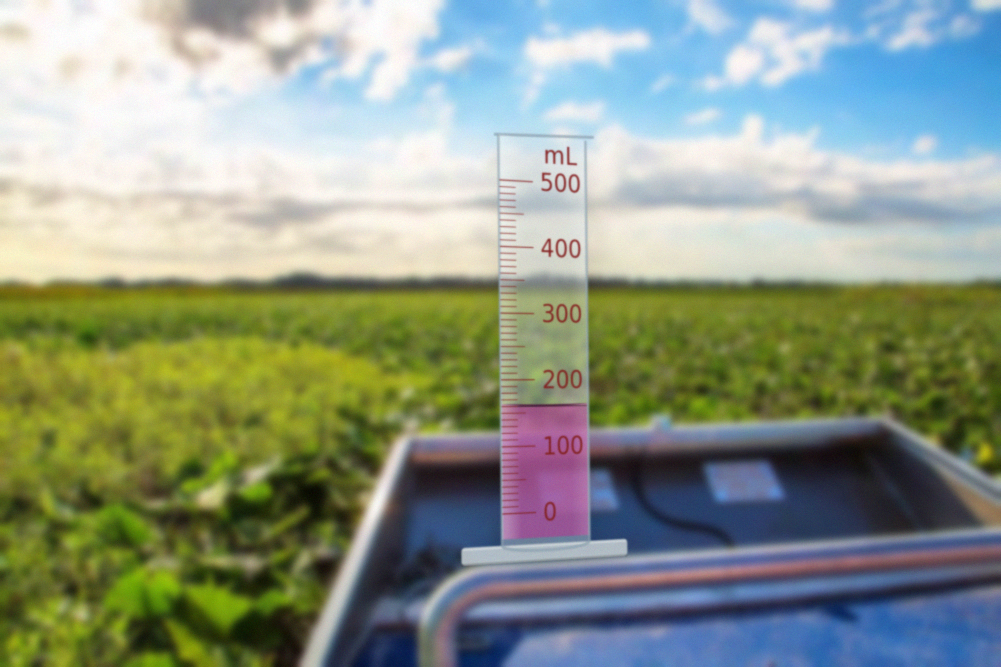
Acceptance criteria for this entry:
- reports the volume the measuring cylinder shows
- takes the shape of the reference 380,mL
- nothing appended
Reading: 160,mL
